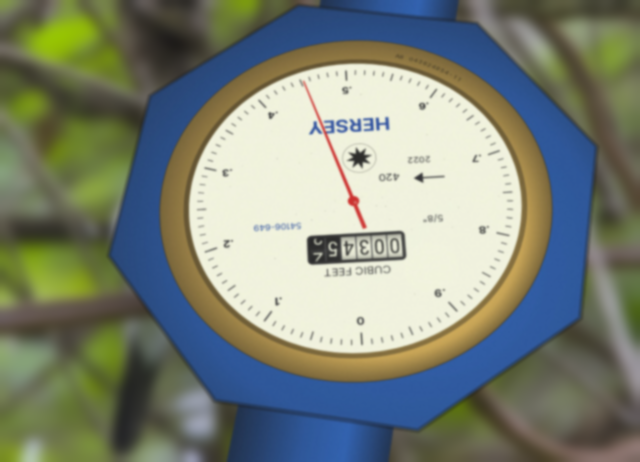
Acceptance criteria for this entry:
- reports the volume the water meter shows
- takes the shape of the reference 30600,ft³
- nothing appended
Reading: 3452.45,ft³
